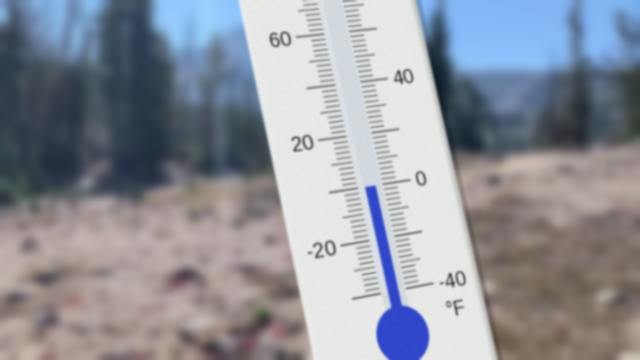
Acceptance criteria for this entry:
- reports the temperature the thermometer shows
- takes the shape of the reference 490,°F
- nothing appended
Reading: 0,°F
